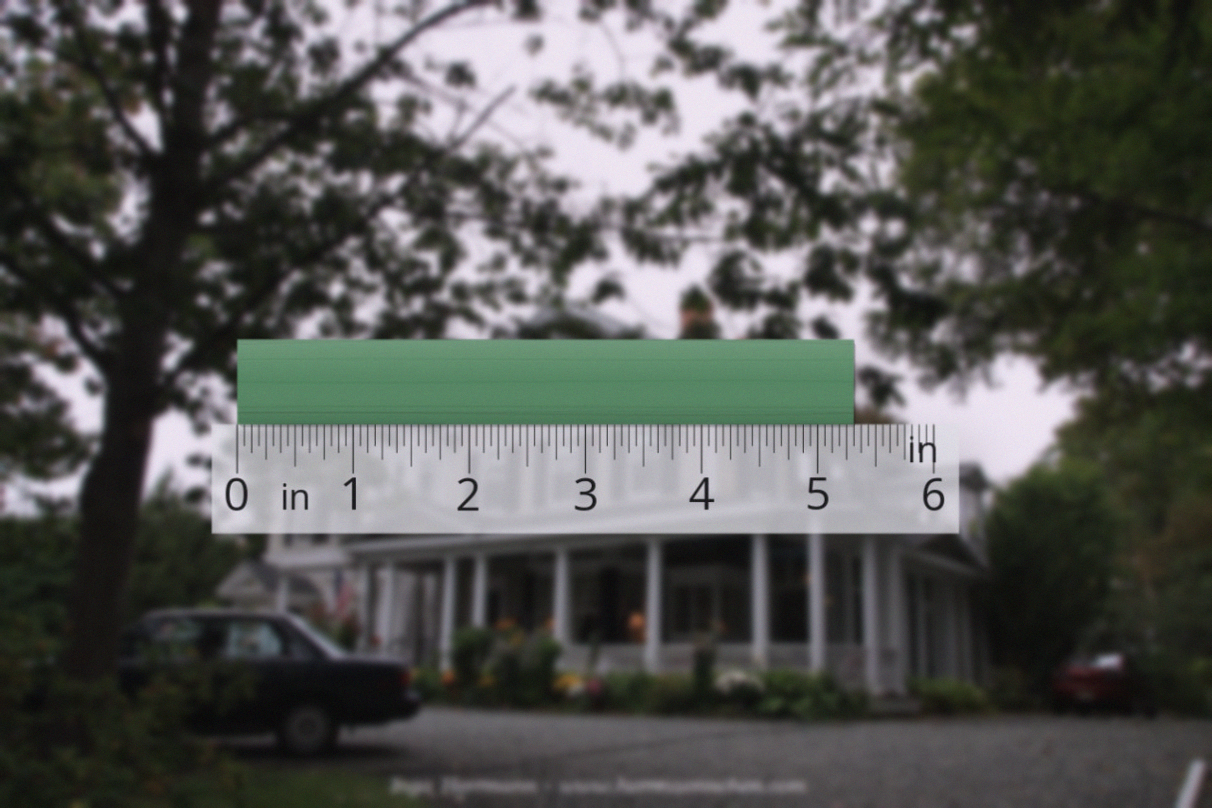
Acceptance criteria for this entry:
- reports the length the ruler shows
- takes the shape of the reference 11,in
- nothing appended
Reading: 5.3125,in
